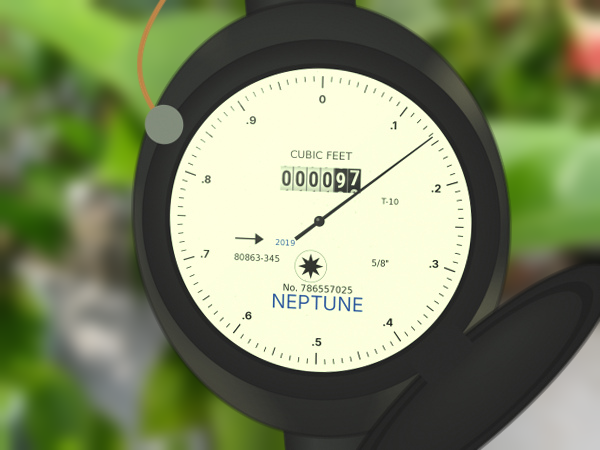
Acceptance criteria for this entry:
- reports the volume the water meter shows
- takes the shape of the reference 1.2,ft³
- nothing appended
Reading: 97.14,ft³
